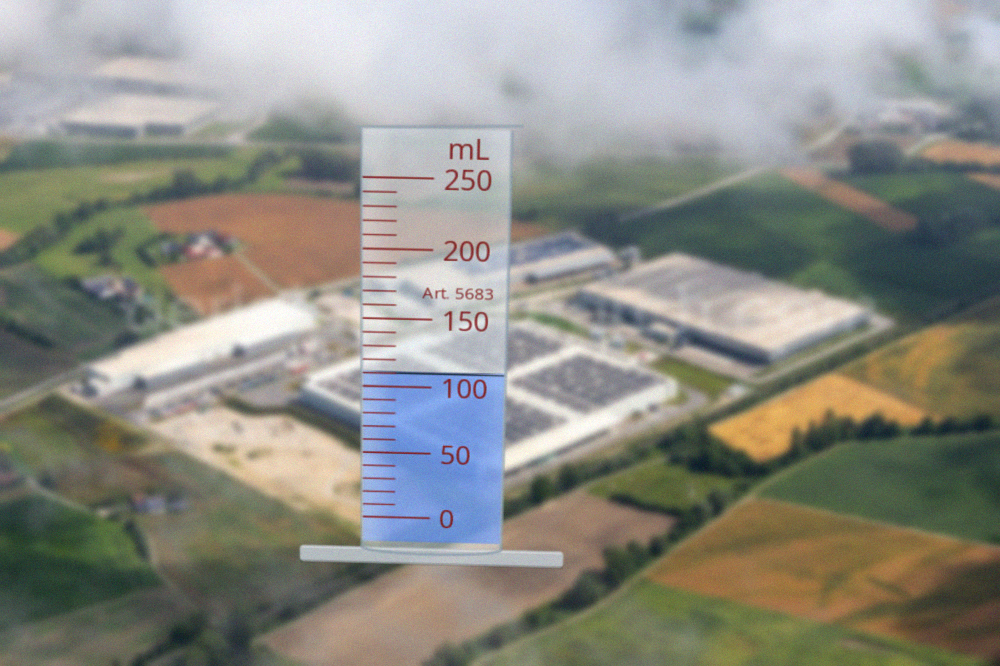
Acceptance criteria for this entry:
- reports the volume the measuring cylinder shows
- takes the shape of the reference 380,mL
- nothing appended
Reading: 110,mL
